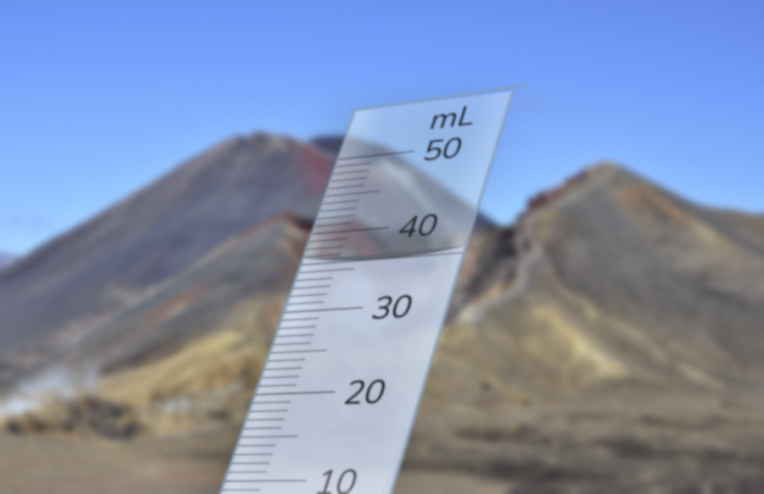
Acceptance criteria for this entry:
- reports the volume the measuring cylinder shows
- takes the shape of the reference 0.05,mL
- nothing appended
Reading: 36,mL
